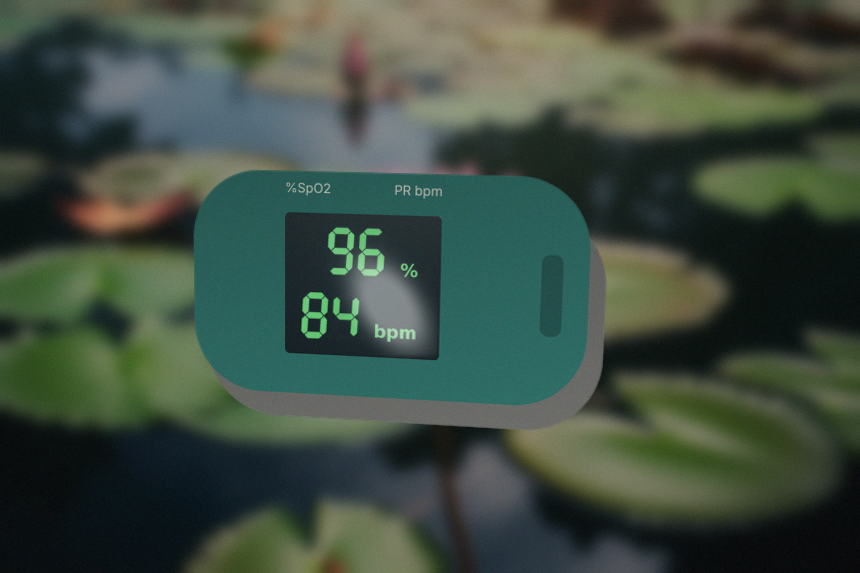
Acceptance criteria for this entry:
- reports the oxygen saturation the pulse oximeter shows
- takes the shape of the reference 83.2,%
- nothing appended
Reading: 96,%
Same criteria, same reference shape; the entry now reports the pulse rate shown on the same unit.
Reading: 84,bpm
